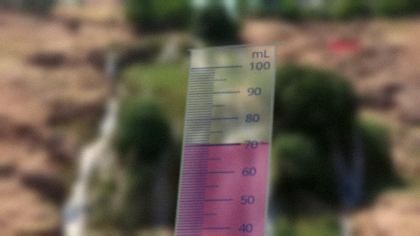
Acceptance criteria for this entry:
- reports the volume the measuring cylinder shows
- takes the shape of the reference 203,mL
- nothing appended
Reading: 70,mL
